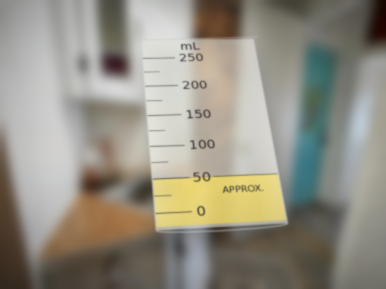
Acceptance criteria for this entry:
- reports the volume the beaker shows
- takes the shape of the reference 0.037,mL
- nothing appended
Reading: 50,mL
